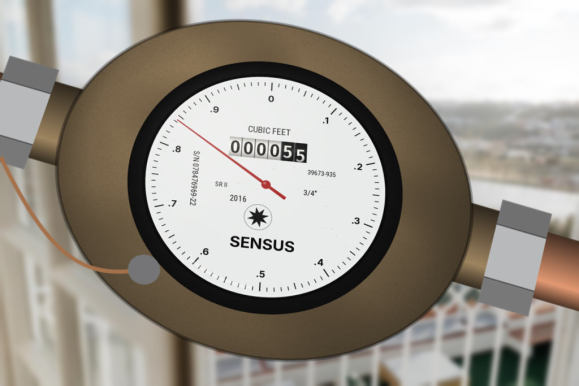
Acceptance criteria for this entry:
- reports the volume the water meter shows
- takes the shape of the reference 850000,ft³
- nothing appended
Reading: 54.84,ft³
